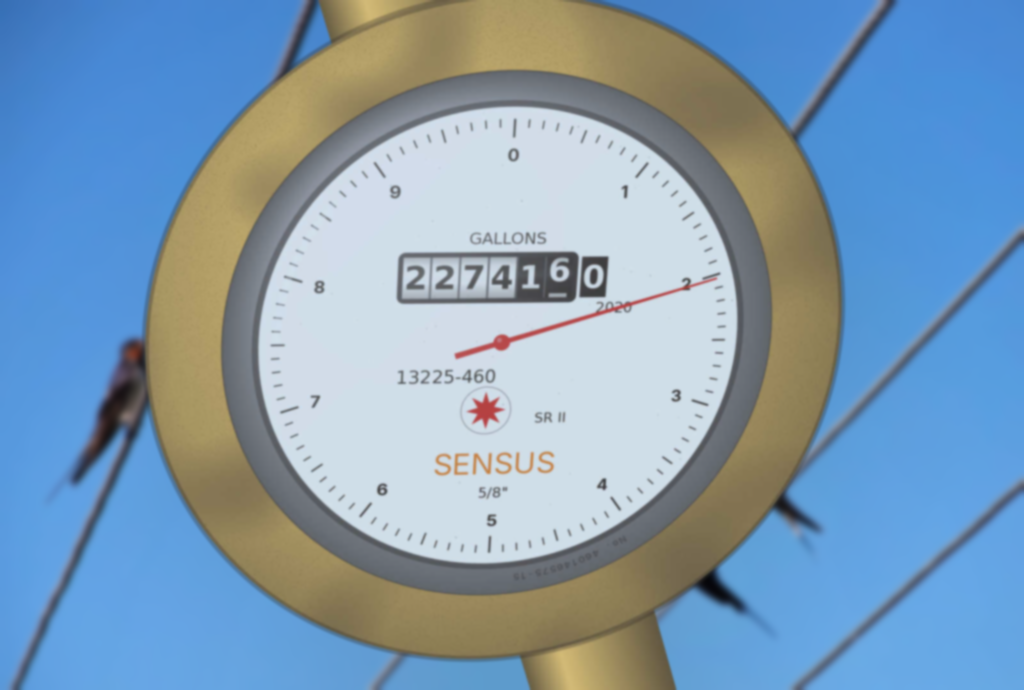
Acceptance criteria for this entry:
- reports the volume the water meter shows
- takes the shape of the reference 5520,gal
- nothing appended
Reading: 2274162.0,gal
